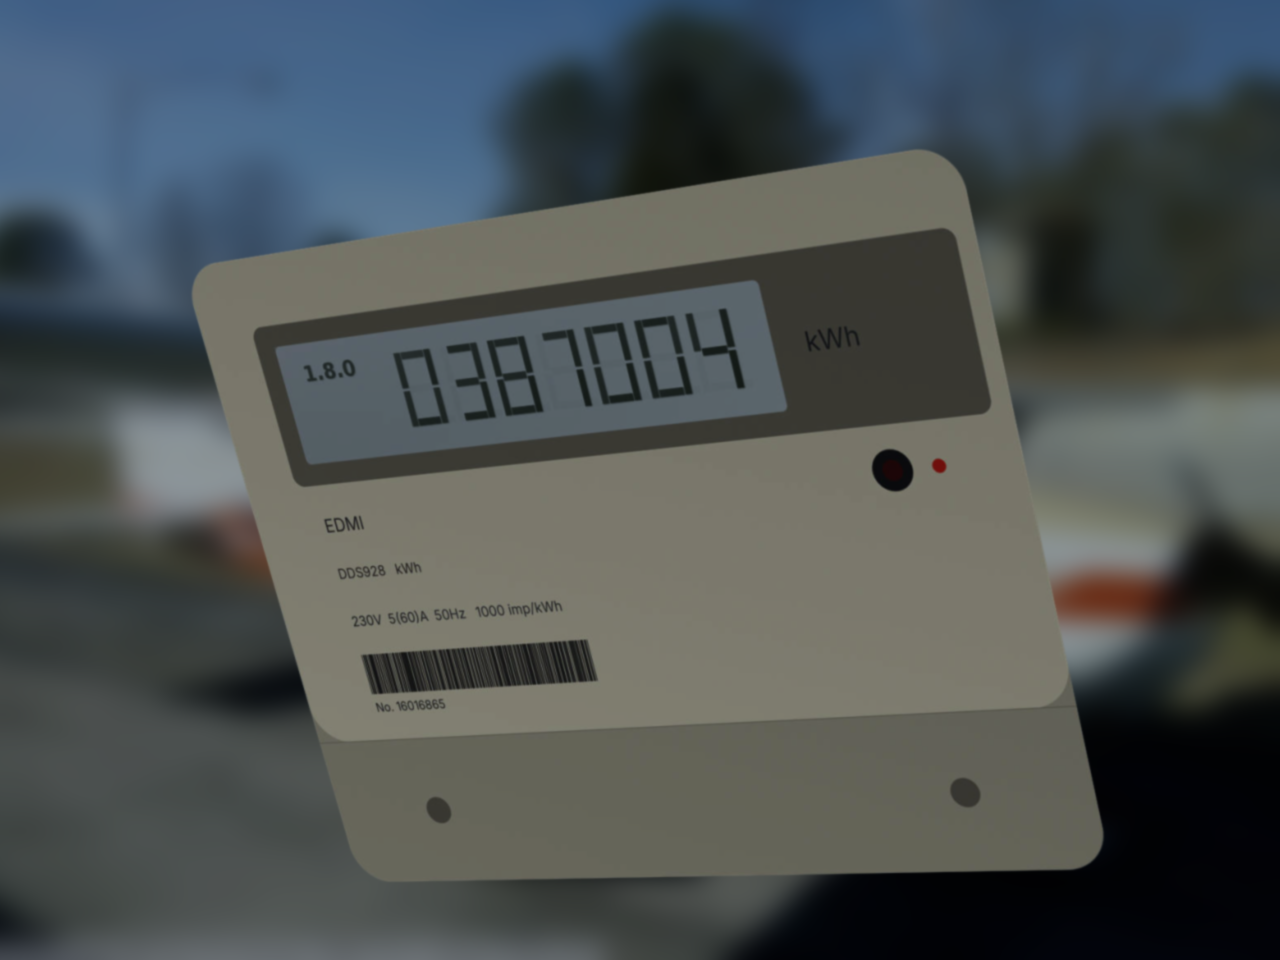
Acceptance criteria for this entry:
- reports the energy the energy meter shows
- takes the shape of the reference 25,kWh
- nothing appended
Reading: 387004,kWh
